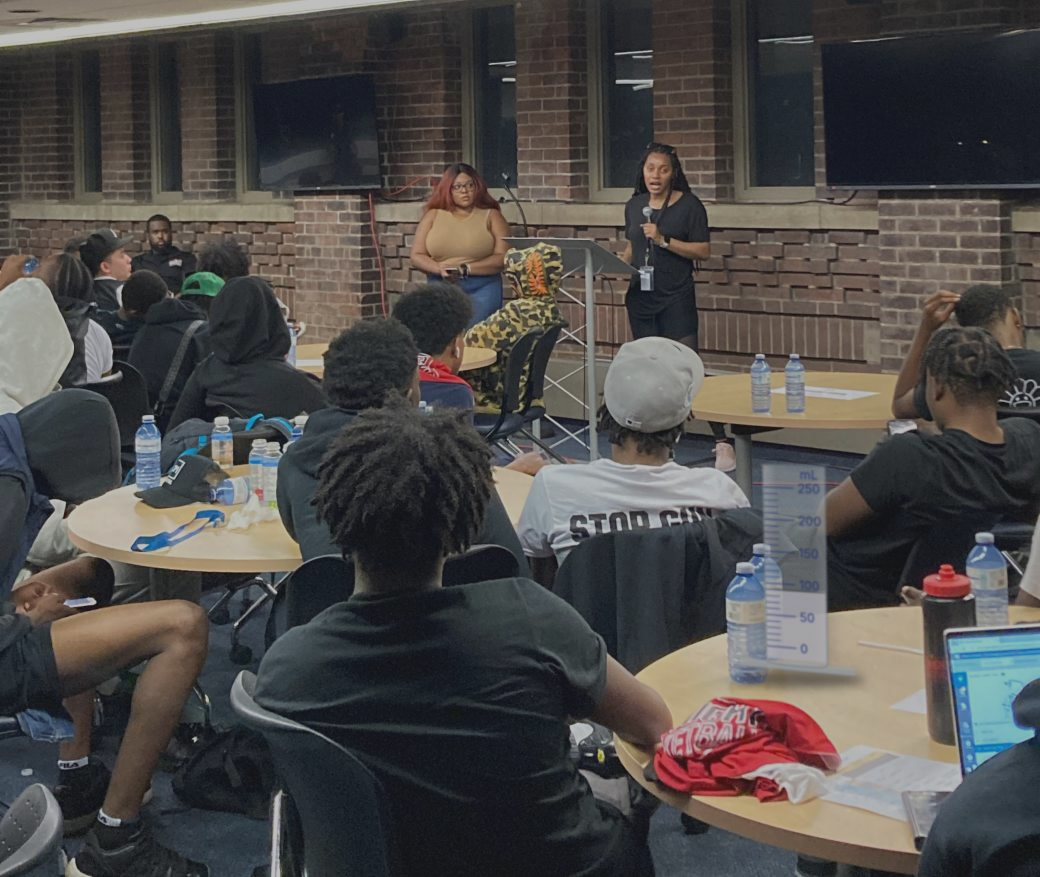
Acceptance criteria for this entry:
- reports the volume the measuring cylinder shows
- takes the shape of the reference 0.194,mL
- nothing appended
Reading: 90,mL
